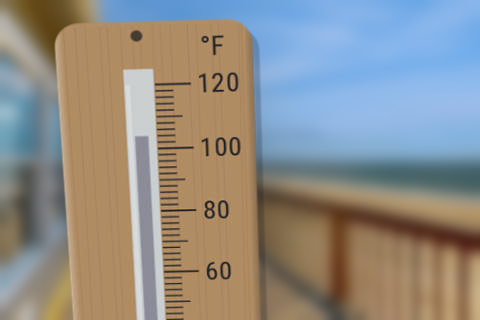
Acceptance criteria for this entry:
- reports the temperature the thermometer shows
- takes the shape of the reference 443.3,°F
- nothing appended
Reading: 104,°F
